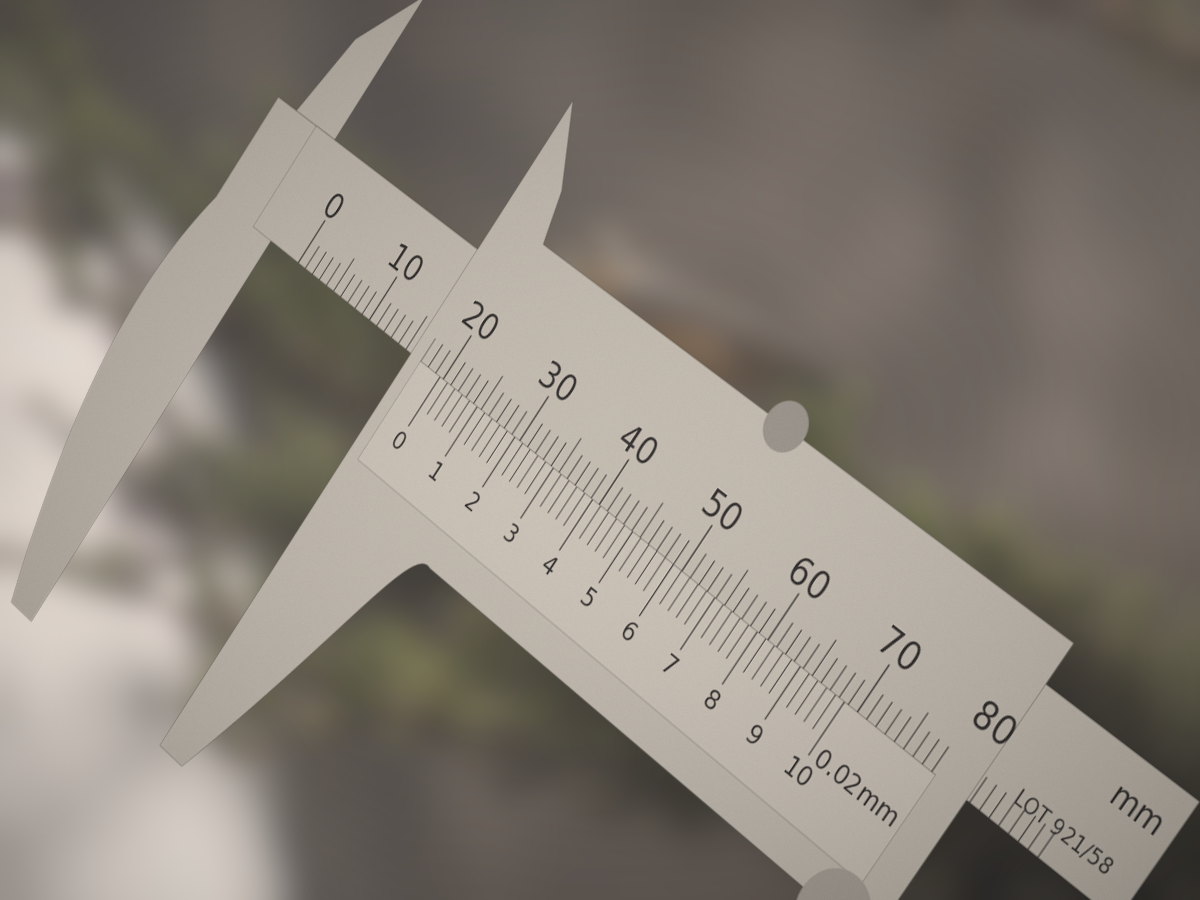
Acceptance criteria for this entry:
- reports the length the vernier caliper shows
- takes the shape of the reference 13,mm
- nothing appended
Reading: 19.6,mm
